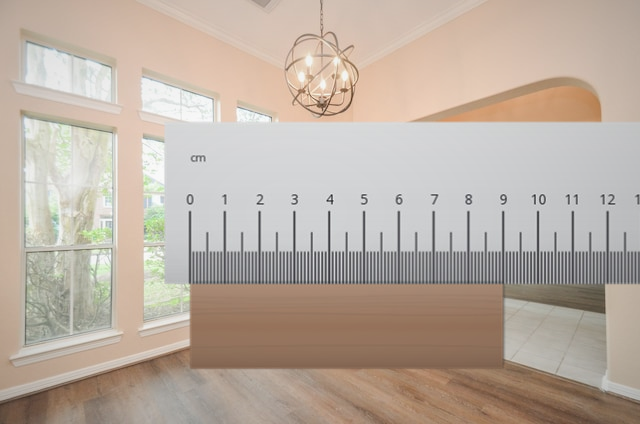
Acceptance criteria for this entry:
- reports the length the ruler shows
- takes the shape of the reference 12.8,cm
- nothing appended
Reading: 9,cm
